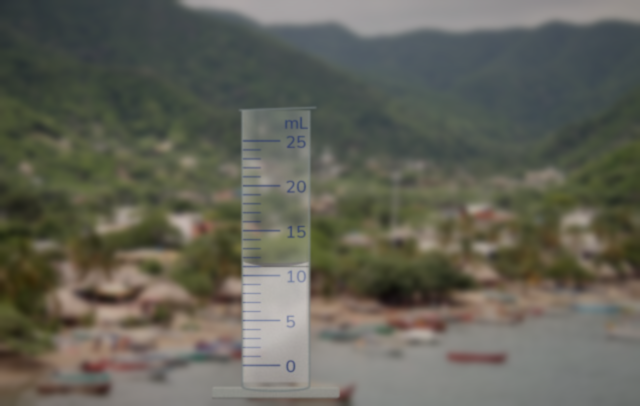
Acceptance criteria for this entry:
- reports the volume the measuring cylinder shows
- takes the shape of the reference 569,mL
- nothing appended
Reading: 11,mL
